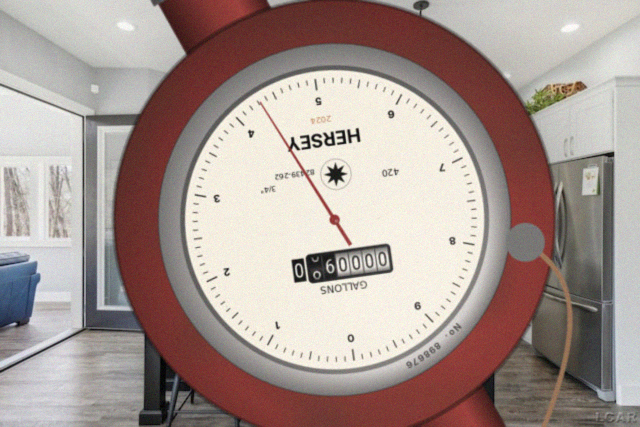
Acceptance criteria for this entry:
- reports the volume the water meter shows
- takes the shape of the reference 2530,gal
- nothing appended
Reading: 984.3,gal
